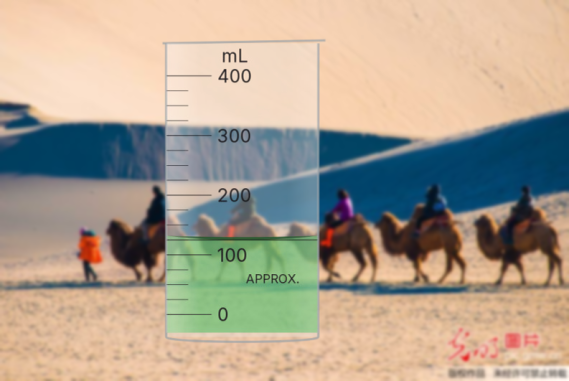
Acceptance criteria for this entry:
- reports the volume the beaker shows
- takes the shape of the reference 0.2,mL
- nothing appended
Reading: 125,mL
